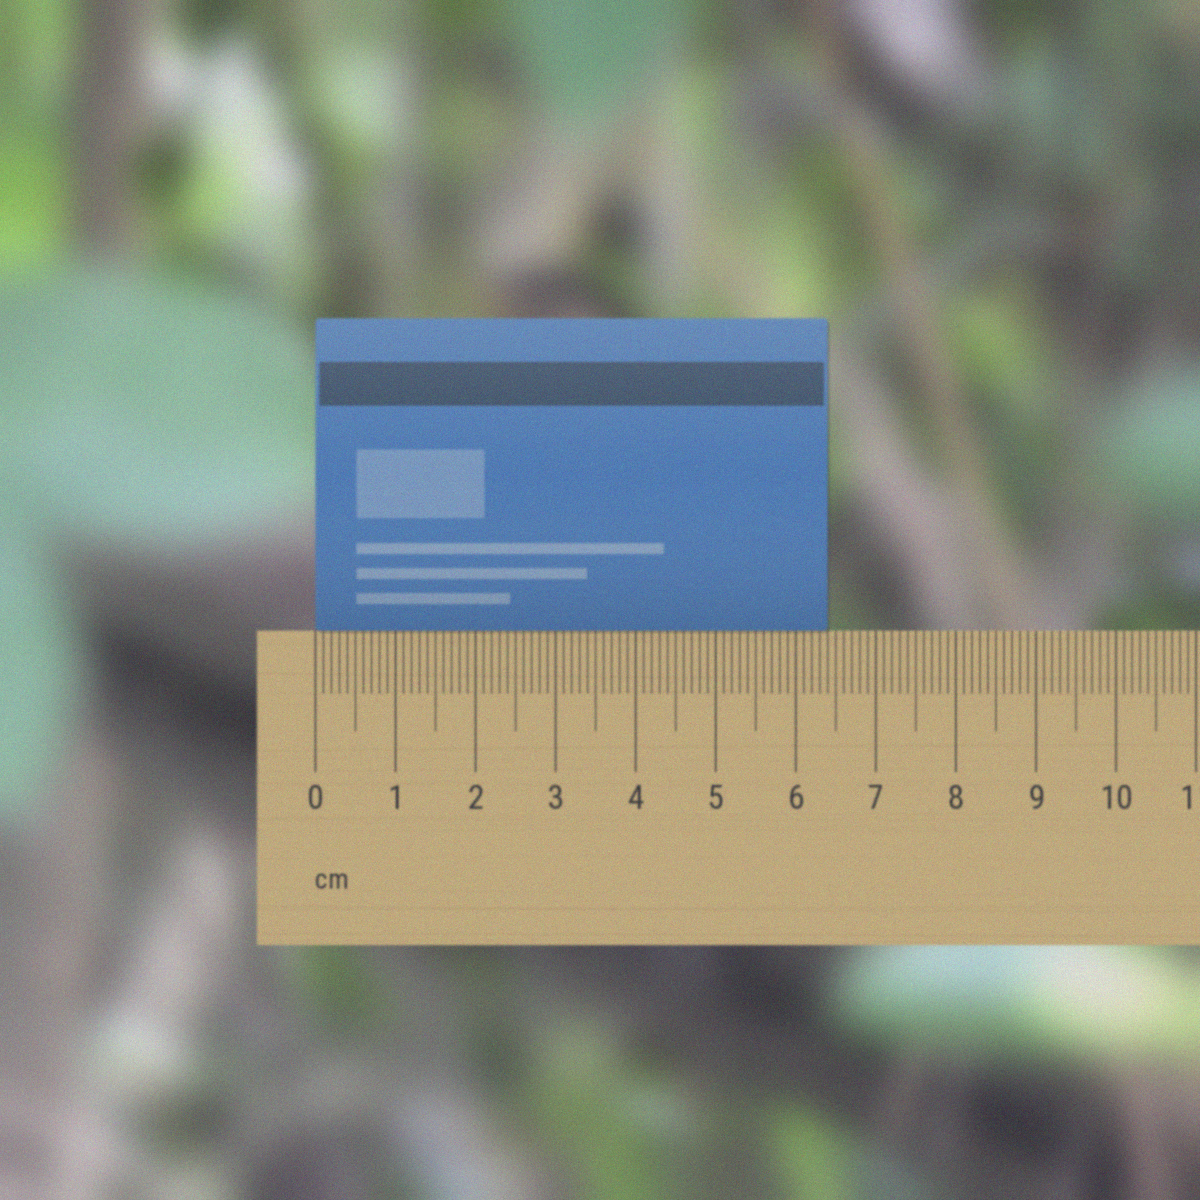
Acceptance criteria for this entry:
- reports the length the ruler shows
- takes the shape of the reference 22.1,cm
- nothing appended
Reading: 6.4,cm
